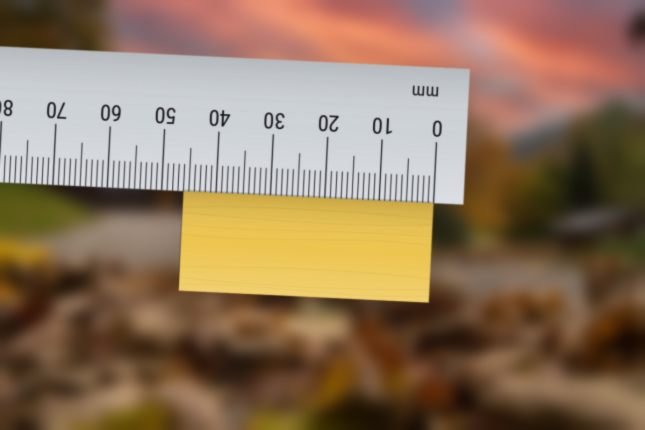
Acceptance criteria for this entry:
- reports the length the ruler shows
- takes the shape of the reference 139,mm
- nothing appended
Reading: 46,mm
